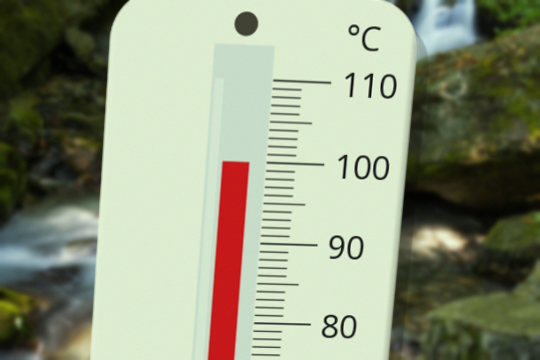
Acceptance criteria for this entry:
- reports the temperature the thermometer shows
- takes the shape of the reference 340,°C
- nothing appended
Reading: 100,°C
